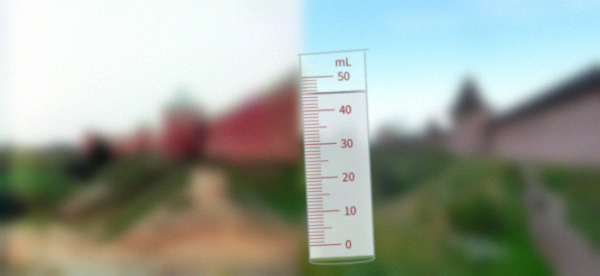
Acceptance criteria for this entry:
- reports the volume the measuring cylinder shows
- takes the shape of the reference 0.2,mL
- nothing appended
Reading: 45,mL
